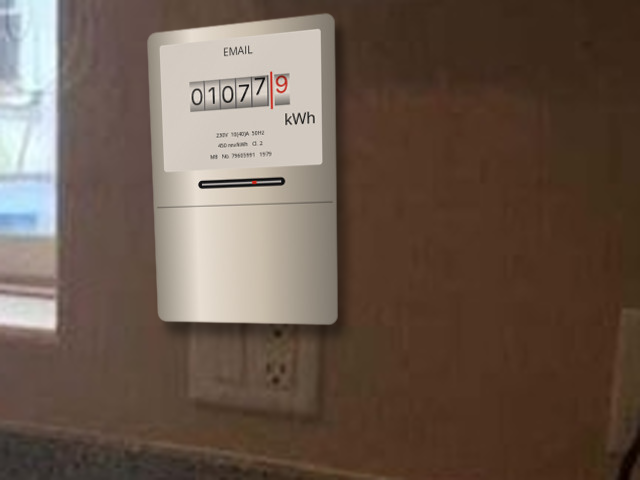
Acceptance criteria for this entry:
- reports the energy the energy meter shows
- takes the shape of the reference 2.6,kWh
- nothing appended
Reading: 1077.9,kWh
